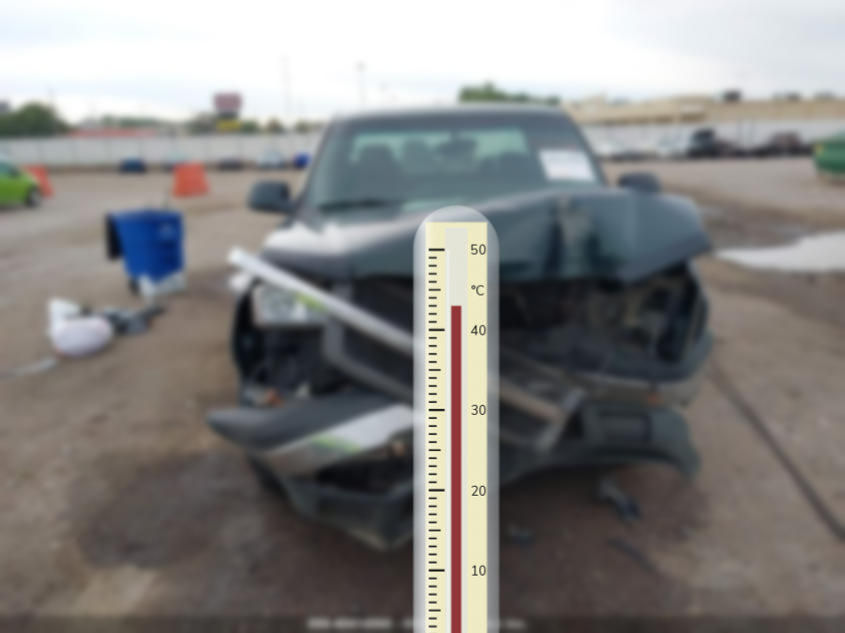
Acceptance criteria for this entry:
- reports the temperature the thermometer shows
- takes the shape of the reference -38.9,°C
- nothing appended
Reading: 43,°C
